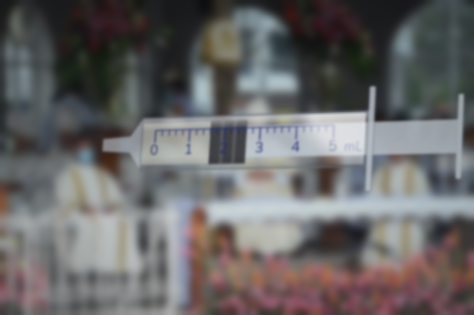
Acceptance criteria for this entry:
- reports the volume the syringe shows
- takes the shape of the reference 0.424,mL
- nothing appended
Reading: 1.6,mL
